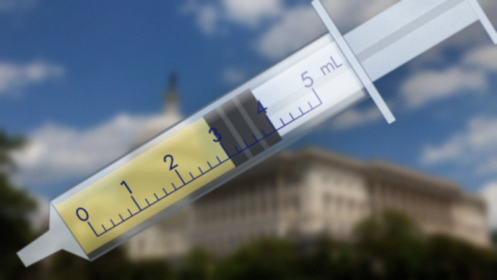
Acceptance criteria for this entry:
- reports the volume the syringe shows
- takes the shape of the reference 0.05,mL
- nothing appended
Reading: 3,mL
